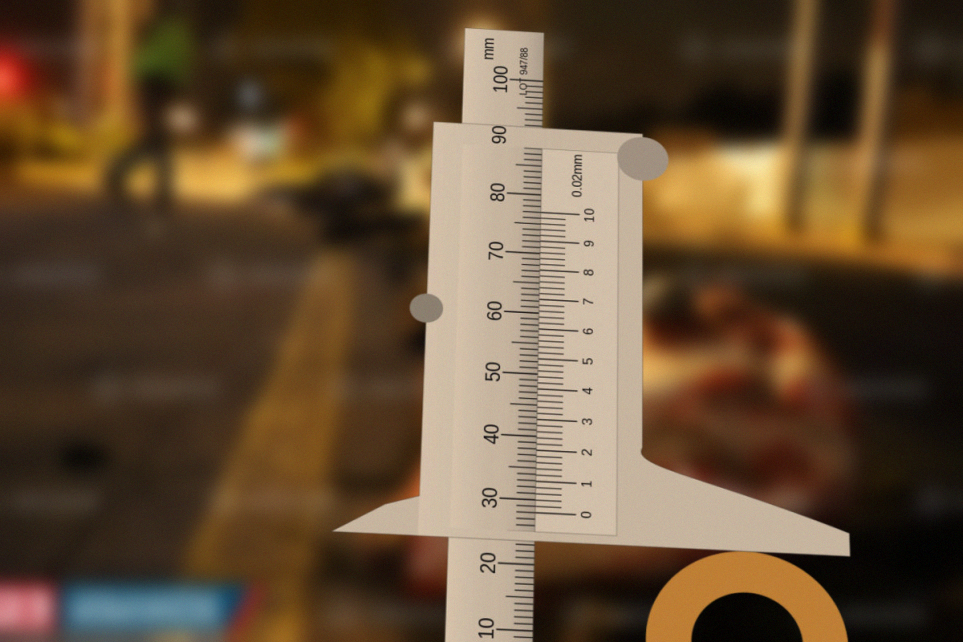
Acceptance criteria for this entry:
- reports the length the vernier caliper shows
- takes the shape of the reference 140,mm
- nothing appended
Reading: 28.0,mm
